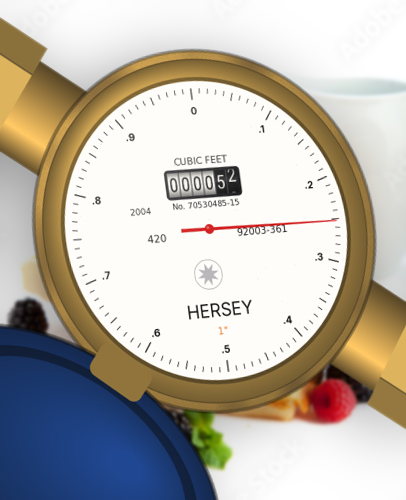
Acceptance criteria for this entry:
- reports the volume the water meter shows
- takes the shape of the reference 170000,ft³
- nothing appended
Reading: 52.25,ft³
